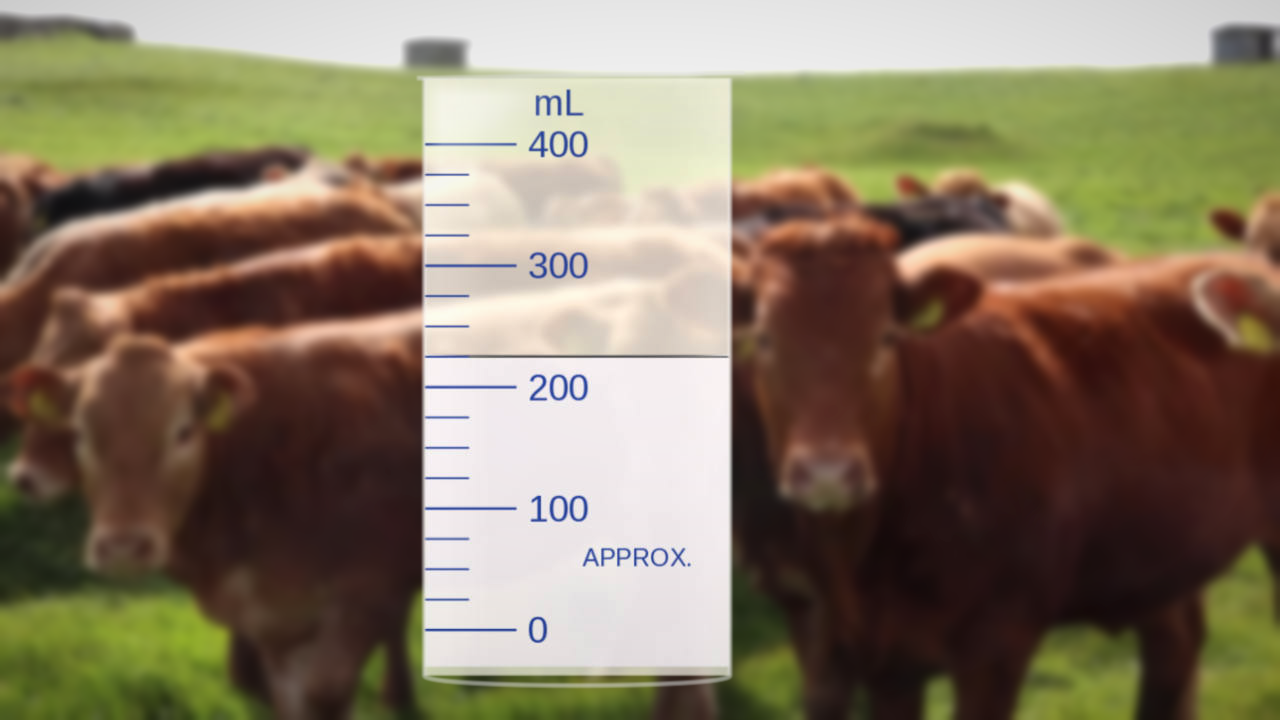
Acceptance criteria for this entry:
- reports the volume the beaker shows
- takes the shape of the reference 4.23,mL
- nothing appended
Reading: 225,mL
